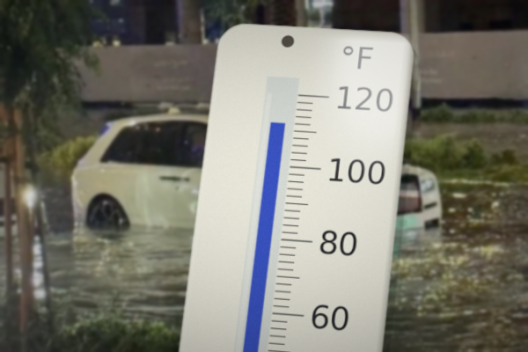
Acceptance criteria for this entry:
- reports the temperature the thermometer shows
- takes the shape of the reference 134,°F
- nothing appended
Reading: 112,°F
